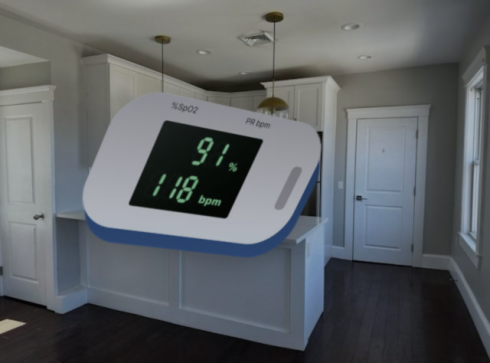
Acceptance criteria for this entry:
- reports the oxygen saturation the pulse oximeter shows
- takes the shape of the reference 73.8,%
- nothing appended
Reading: 91,%
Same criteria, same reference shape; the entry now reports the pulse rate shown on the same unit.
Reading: 118,bpm
